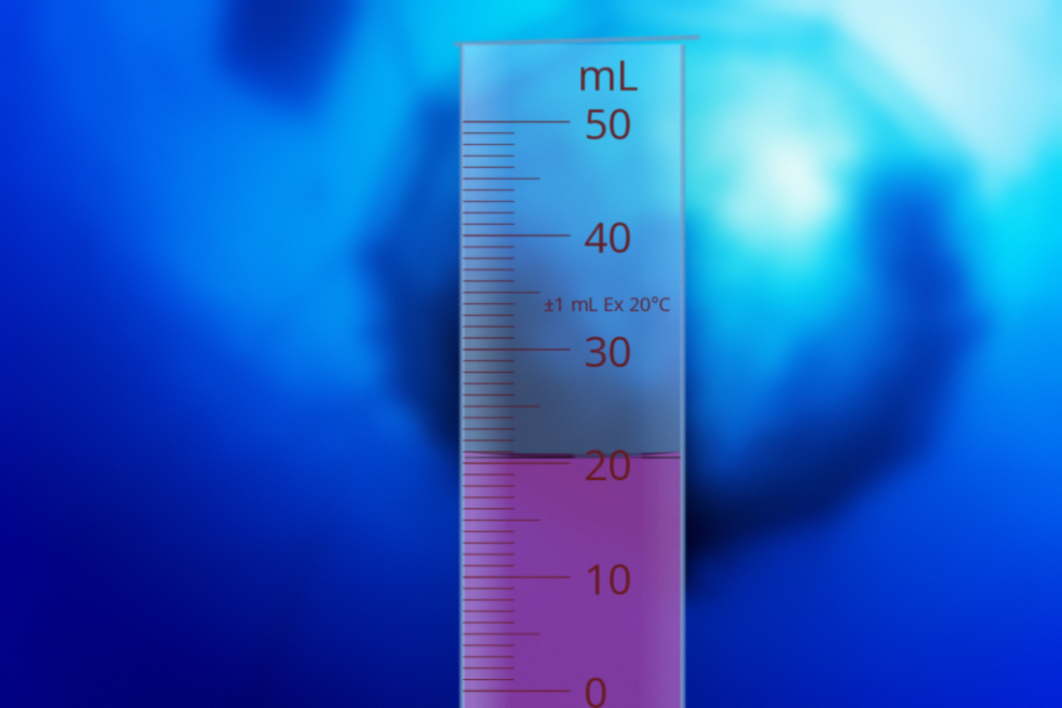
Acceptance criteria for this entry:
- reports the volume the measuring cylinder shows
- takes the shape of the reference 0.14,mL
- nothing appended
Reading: 20.5,mL
